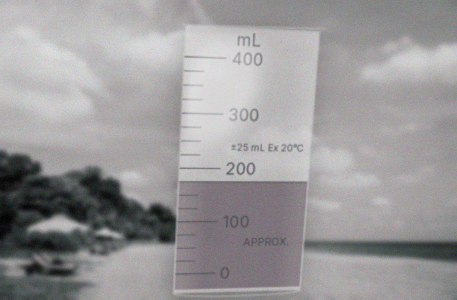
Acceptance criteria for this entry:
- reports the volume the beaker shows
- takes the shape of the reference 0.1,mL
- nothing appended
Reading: 175,mL
